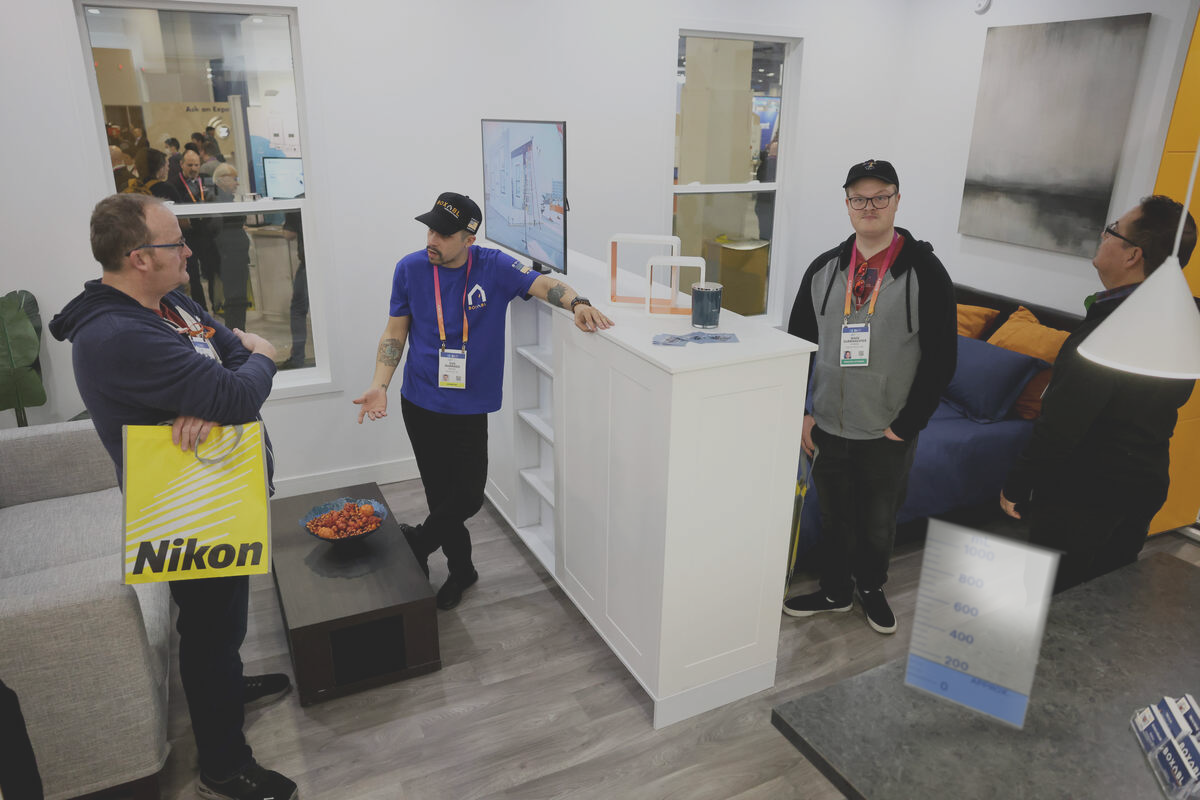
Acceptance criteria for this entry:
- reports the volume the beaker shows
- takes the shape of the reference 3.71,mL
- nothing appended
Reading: 150,mL
